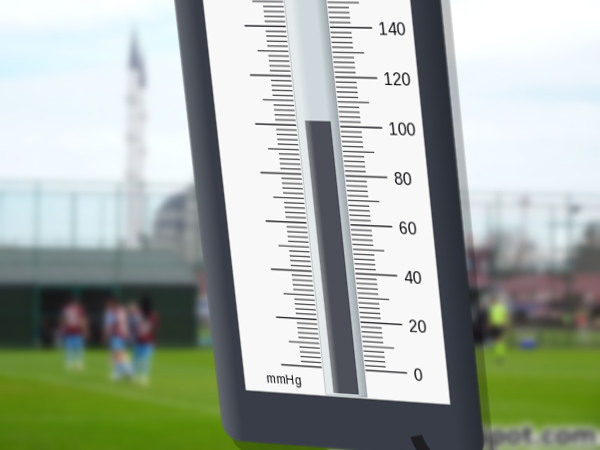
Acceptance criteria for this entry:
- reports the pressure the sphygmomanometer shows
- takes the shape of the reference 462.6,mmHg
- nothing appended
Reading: 102,mmHg
